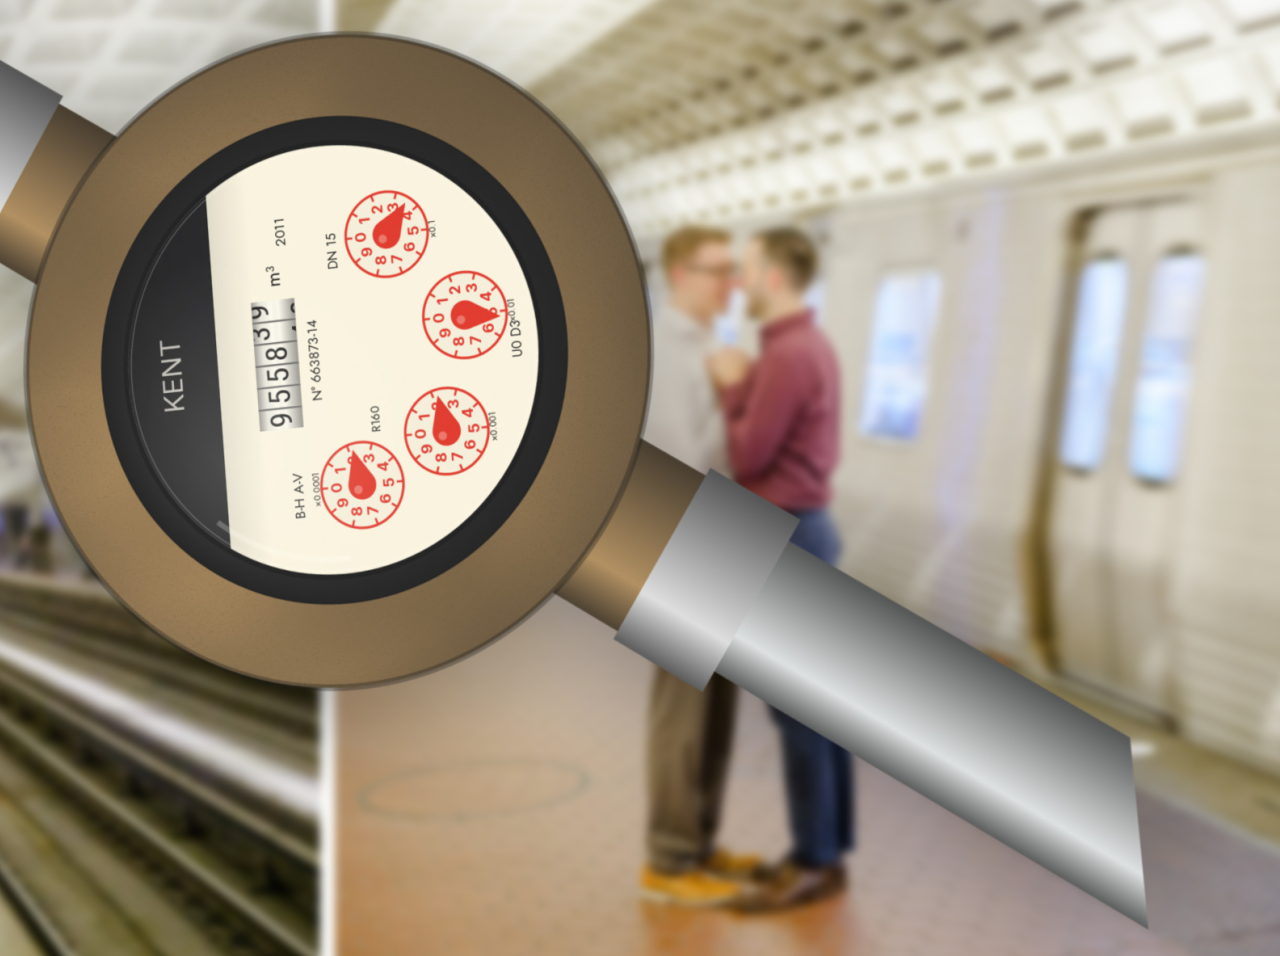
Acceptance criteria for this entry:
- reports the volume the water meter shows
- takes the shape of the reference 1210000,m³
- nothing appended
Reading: 955839.3522,m³
